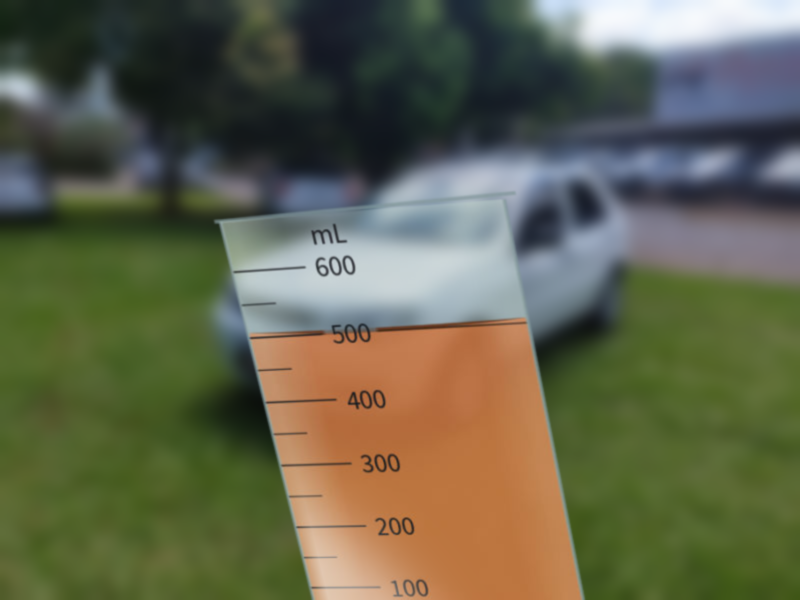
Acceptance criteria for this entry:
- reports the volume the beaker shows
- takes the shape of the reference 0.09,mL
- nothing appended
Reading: 500,mL
